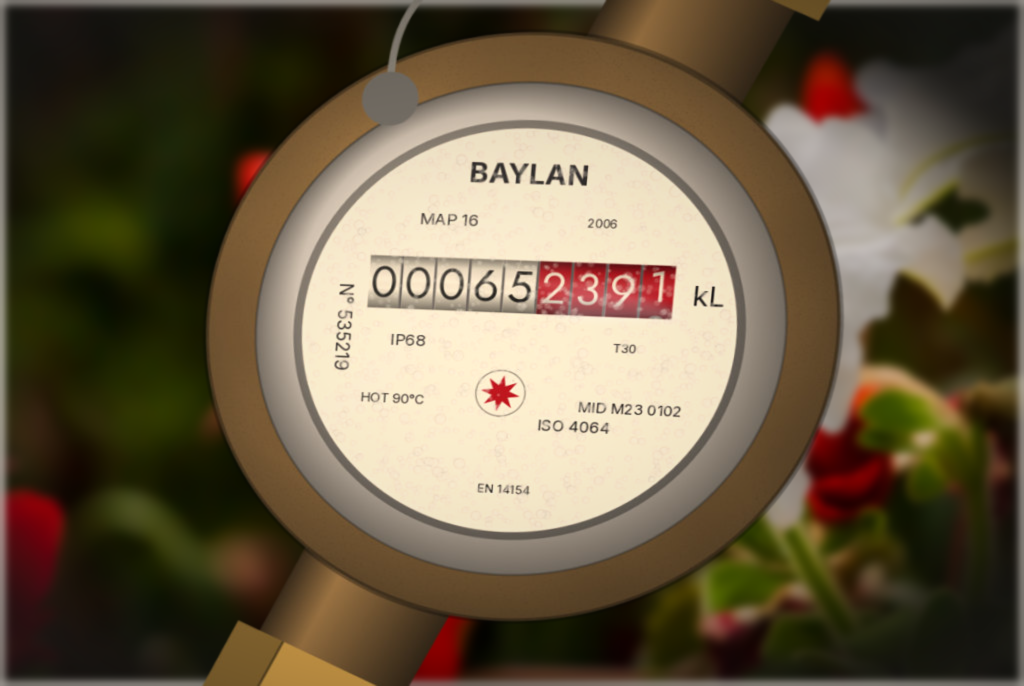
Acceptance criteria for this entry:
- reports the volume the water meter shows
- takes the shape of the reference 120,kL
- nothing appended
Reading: 65.2391,kL
